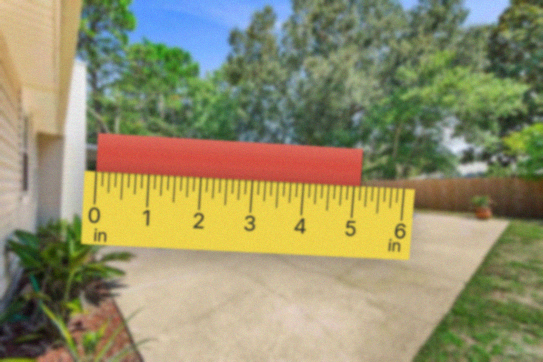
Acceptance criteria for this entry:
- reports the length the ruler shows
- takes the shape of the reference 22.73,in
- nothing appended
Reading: 5.125,in
